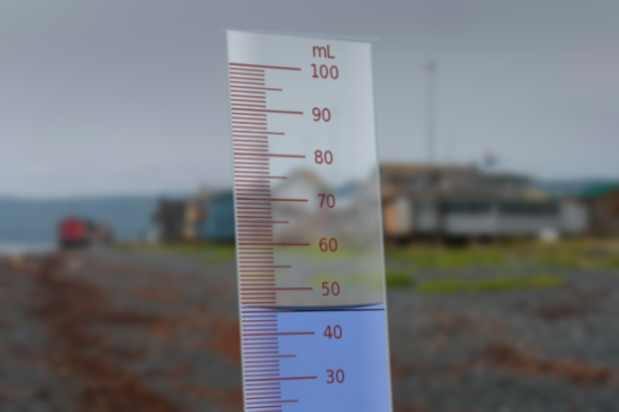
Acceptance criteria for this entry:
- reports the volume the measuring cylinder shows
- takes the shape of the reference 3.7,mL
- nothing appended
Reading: 45,mL
